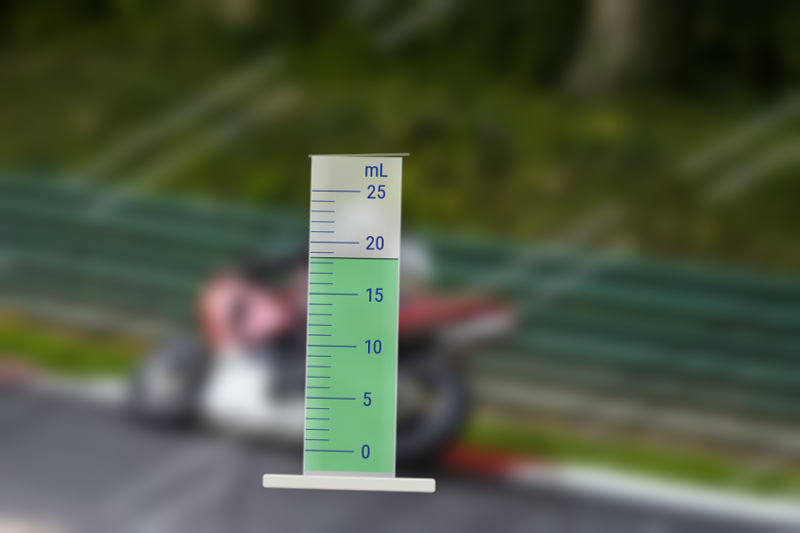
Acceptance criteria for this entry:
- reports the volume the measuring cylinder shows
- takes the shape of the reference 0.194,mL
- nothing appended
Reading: 18.5,mL
